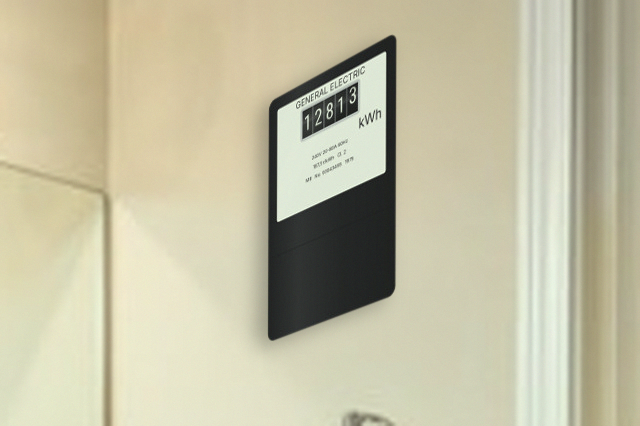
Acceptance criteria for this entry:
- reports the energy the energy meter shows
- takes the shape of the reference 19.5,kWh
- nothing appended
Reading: 12813,kWh
